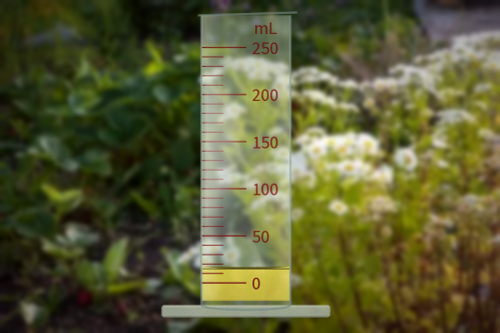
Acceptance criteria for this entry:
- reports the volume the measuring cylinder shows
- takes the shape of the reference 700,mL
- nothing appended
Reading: 15,mL
